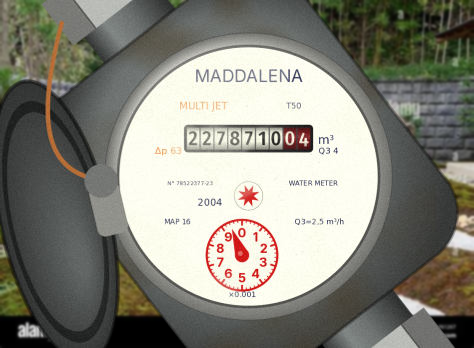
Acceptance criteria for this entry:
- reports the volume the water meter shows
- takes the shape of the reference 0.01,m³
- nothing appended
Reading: 2278710.039,m³
